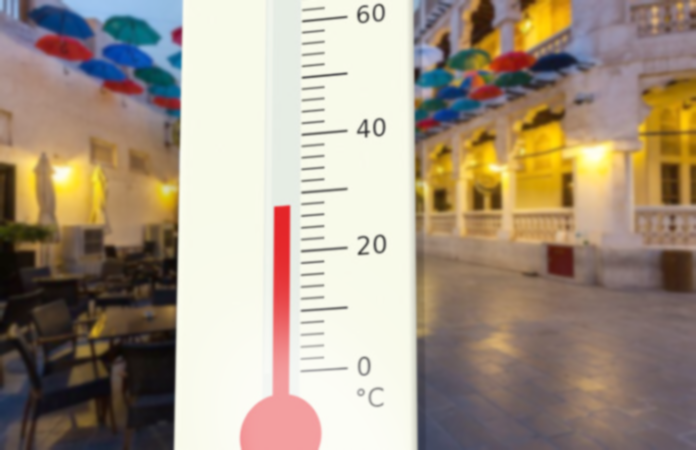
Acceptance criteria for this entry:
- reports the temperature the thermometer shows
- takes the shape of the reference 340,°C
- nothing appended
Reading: 28,°C
